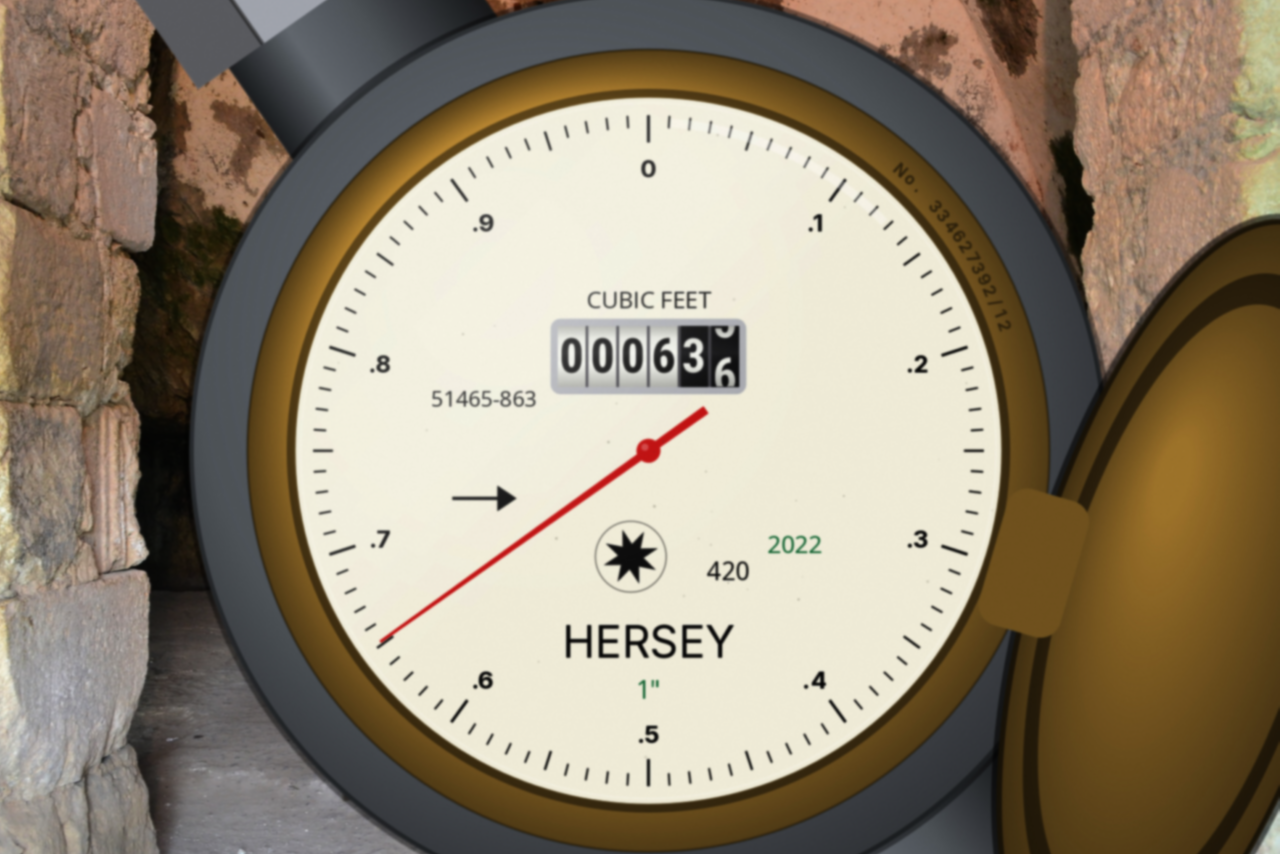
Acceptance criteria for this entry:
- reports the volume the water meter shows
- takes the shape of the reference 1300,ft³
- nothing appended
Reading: 635.65,ft³
